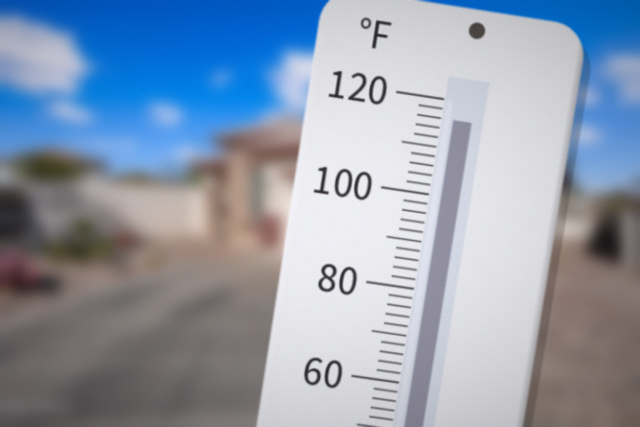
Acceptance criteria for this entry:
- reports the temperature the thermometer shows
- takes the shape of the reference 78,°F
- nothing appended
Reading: 116,°F
